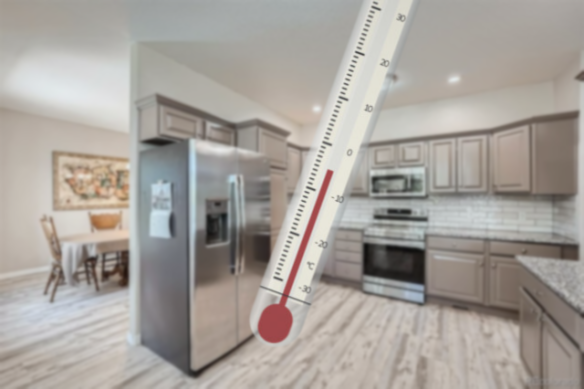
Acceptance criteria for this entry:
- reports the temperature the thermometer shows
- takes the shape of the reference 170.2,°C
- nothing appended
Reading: -5,°C
